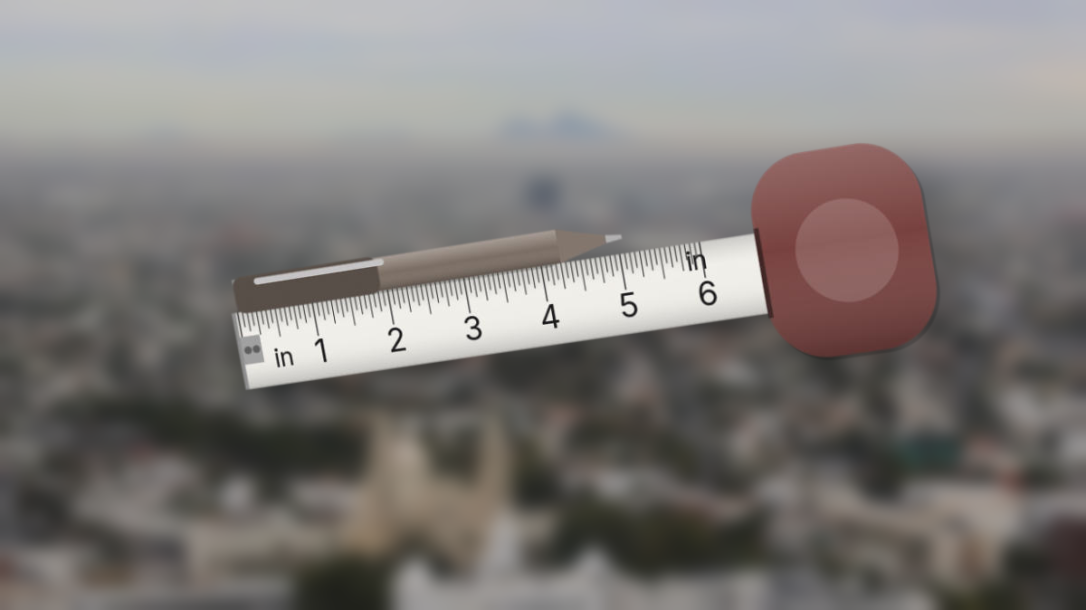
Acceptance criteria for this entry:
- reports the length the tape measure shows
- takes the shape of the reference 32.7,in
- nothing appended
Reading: 5.0625,in
